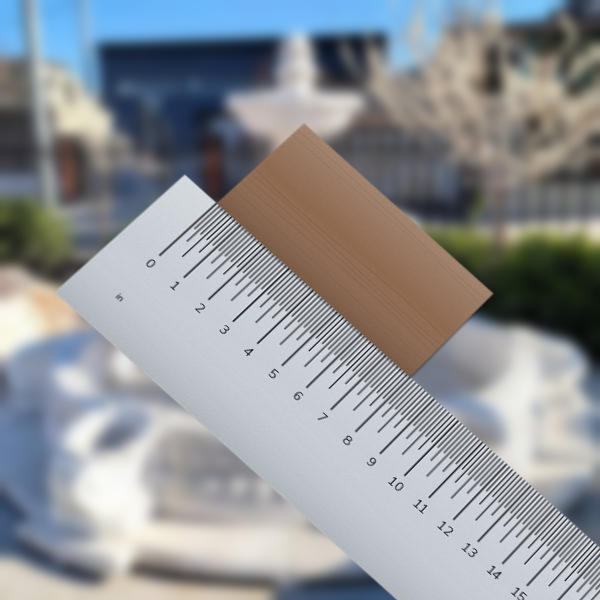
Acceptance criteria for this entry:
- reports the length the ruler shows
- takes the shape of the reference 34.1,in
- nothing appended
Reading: 8,in
